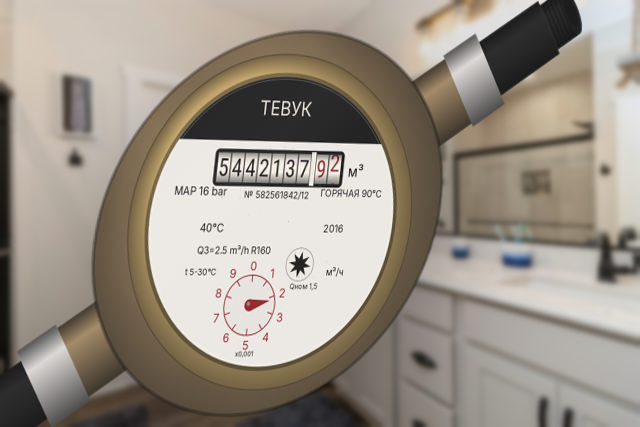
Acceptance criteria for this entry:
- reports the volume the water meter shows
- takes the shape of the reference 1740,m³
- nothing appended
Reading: 5442137.922,m³
